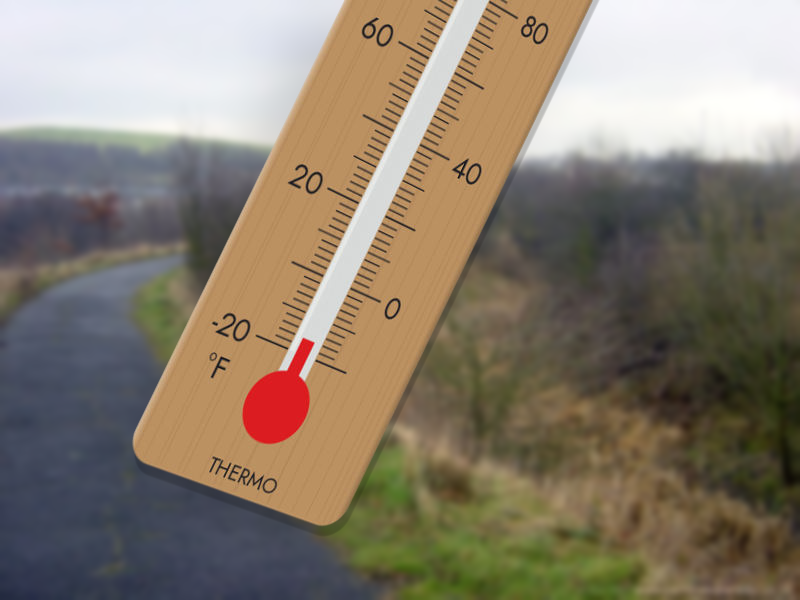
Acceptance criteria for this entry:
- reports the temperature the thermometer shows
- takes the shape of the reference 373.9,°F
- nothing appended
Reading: -16,°F
